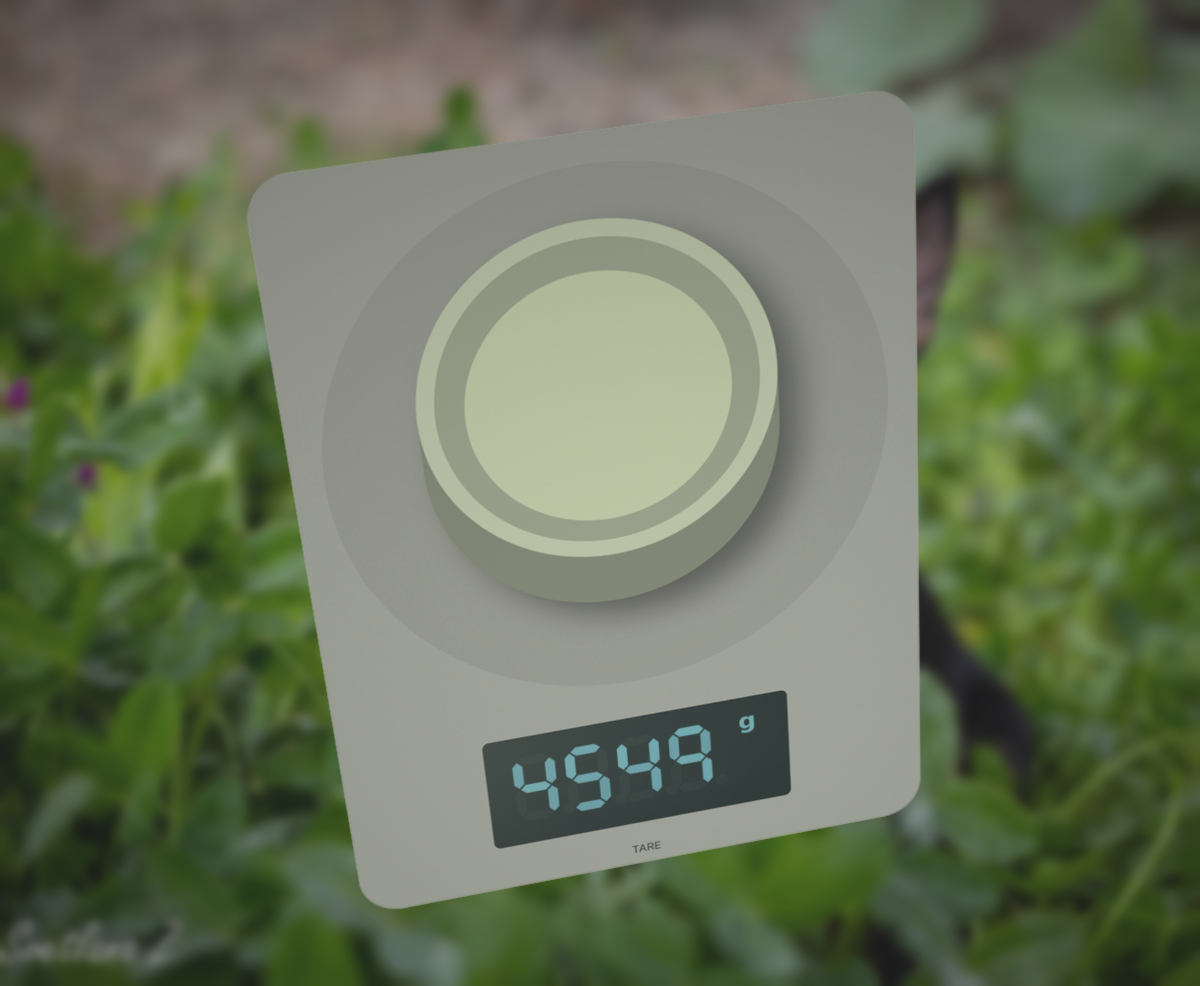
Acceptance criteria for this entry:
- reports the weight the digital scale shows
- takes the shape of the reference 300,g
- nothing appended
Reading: 4549,g
